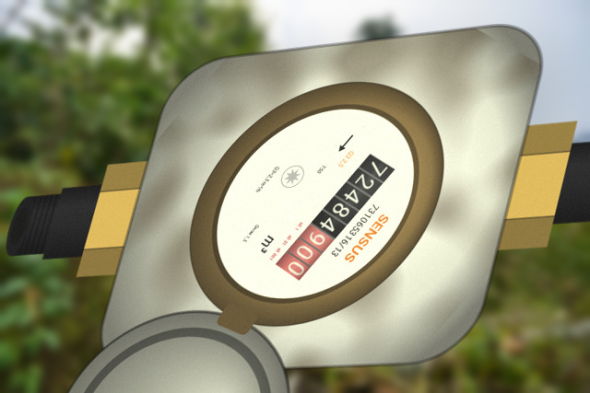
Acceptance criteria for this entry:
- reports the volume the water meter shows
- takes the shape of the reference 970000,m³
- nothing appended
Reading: 72484.900,m³
